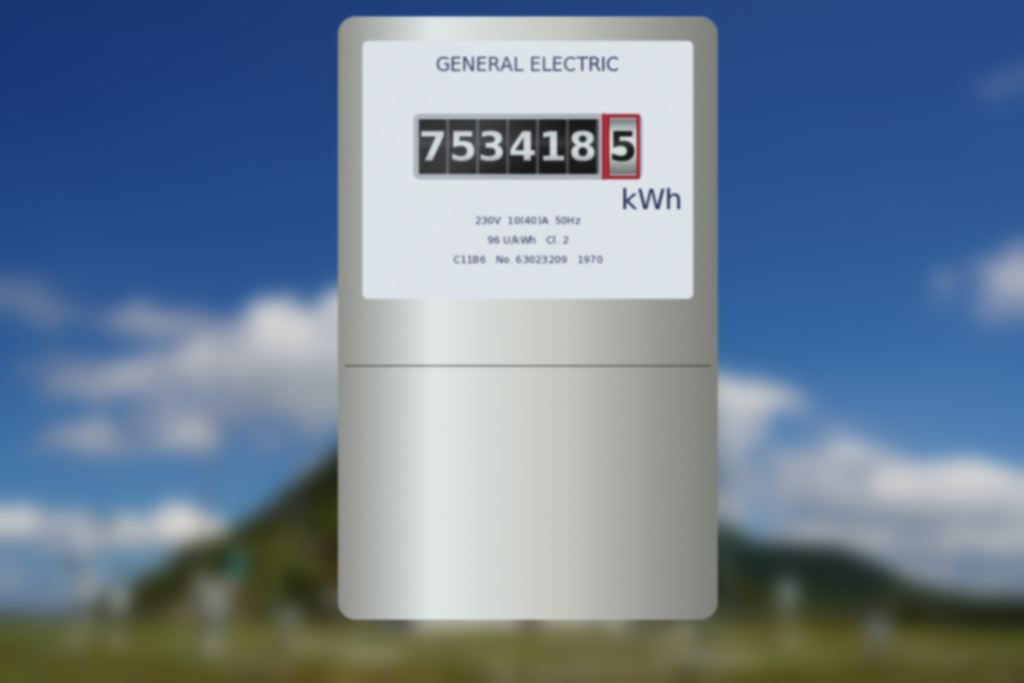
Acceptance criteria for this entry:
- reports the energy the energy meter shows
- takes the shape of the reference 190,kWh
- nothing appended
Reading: 753418.5,kWh
